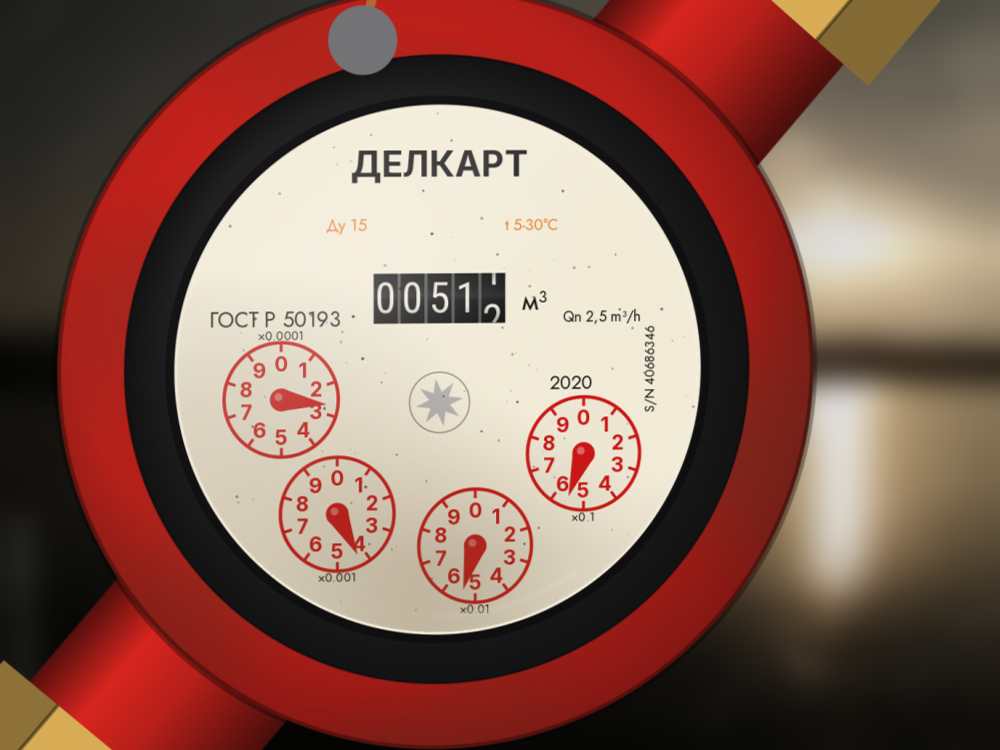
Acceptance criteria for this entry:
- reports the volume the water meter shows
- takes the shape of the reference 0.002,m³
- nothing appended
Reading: 511.5542,m³
